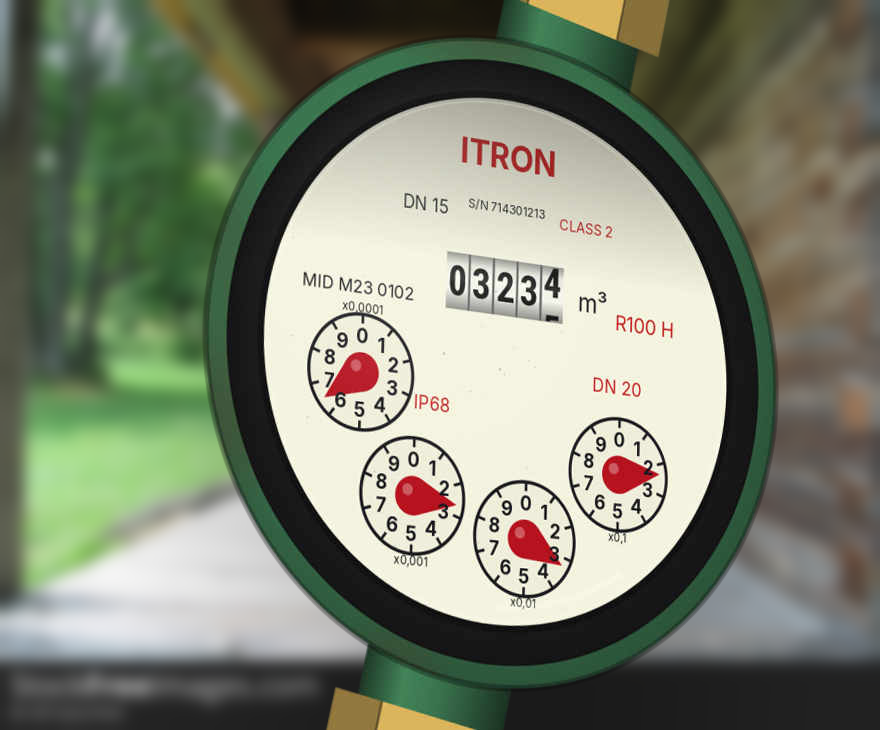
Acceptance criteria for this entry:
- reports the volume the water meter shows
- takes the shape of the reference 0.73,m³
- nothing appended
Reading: 3234.2326,m³
